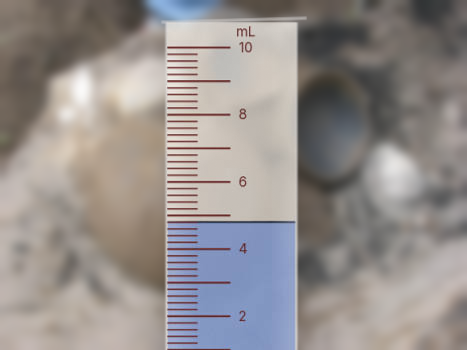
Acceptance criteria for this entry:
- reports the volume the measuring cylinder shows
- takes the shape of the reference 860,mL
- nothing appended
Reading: 4.8,mL
